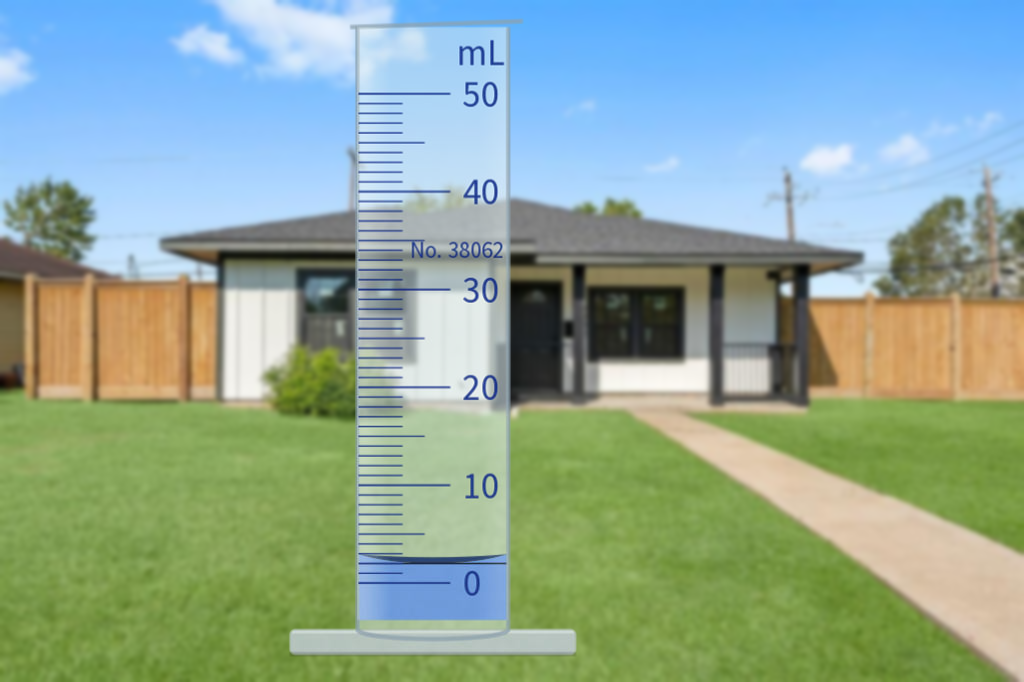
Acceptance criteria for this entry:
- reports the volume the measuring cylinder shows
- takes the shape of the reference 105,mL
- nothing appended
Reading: 2,mL
